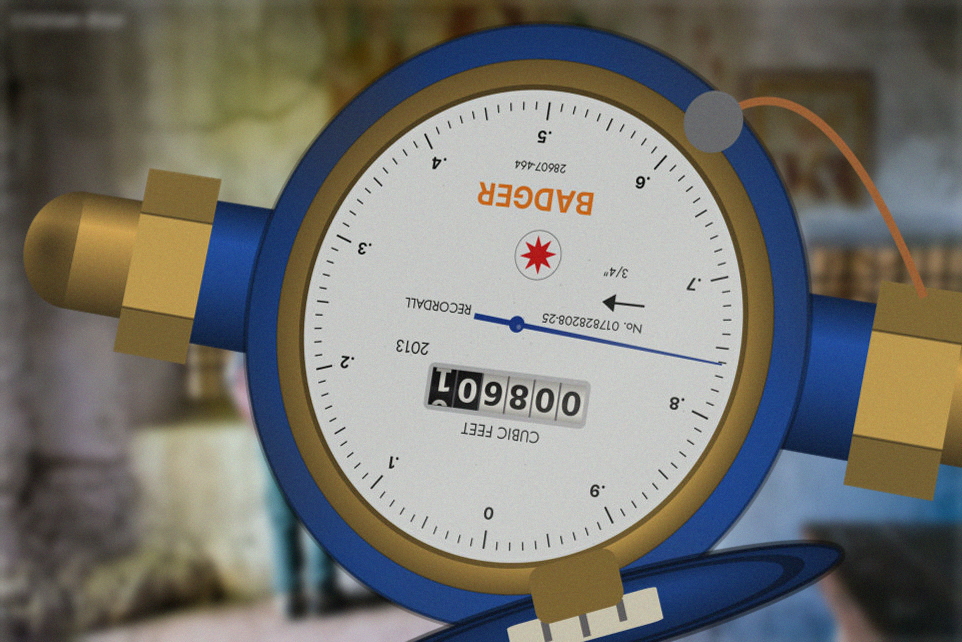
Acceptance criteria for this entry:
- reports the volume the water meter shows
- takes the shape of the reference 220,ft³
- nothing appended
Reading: 8600.76,ft³
